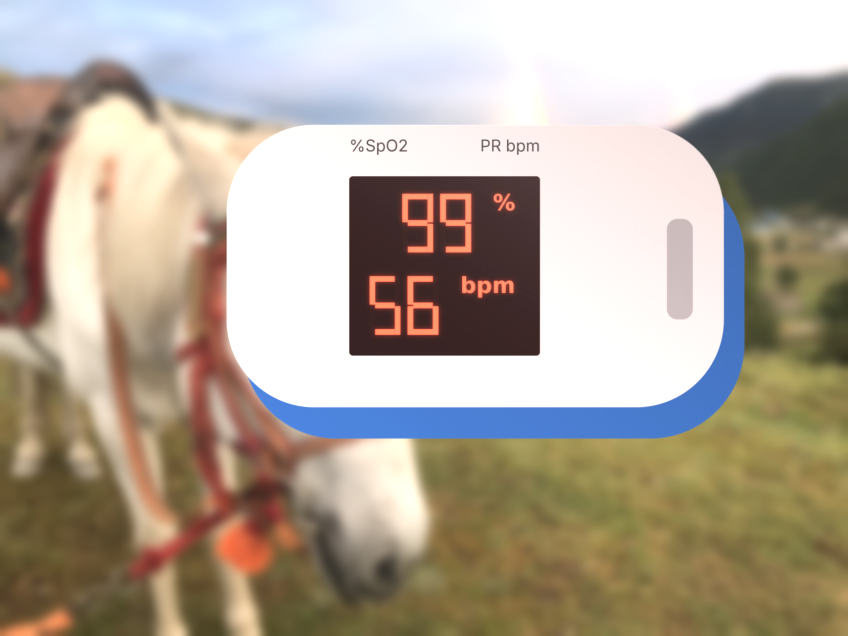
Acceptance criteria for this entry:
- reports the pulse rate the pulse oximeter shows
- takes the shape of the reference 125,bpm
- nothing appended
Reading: 56,bpm
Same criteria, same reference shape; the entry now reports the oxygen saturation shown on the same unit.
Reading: 99,%
